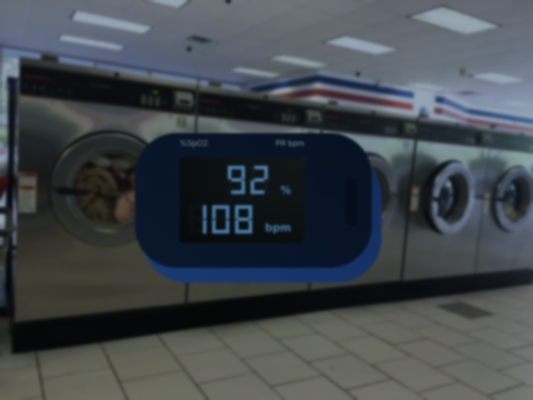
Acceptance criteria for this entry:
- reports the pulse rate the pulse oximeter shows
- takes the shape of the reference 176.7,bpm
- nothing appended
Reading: 108,bpm
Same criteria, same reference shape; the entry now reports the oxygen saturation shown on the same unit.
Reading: 92,%
